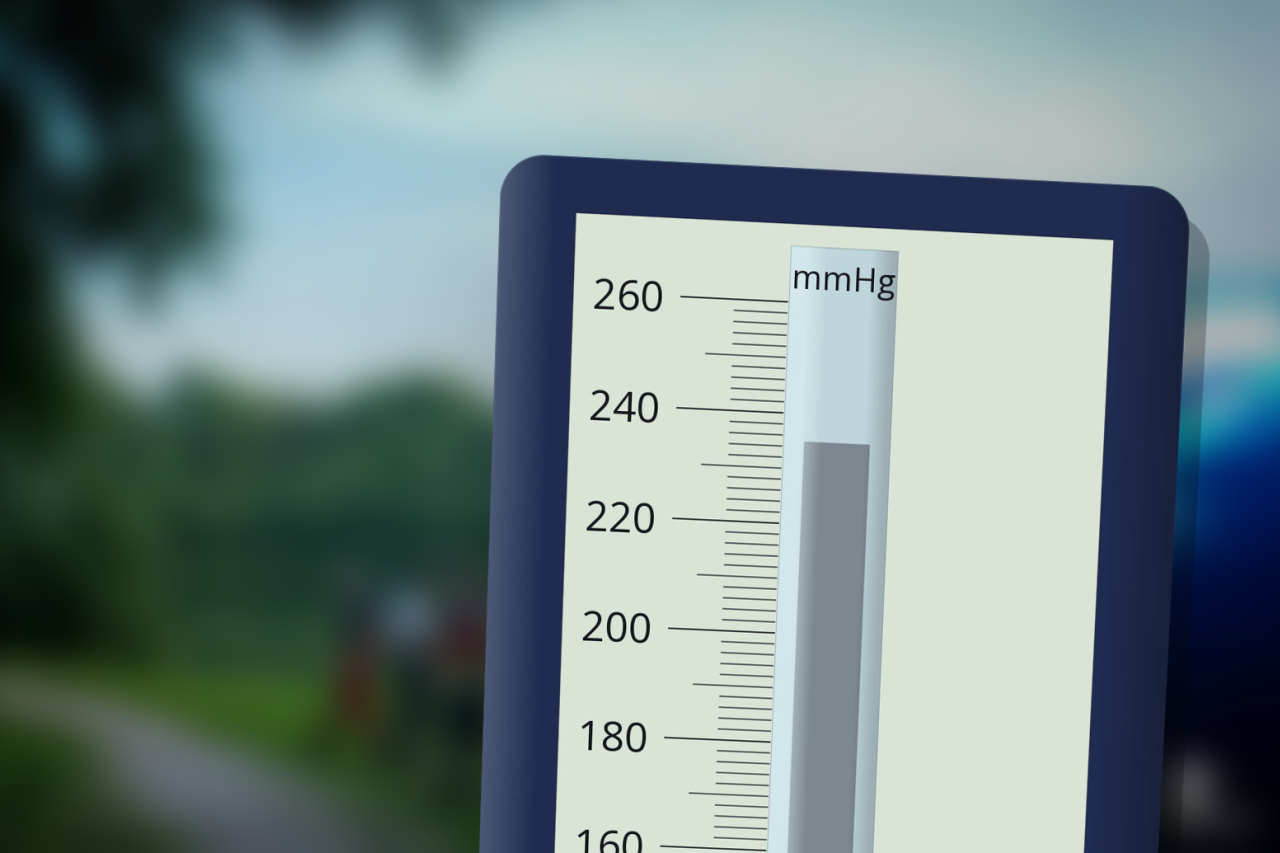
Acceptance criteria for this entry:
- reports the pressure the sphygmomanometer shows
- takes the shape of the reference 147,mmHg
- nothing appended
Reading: 235,mmHg
